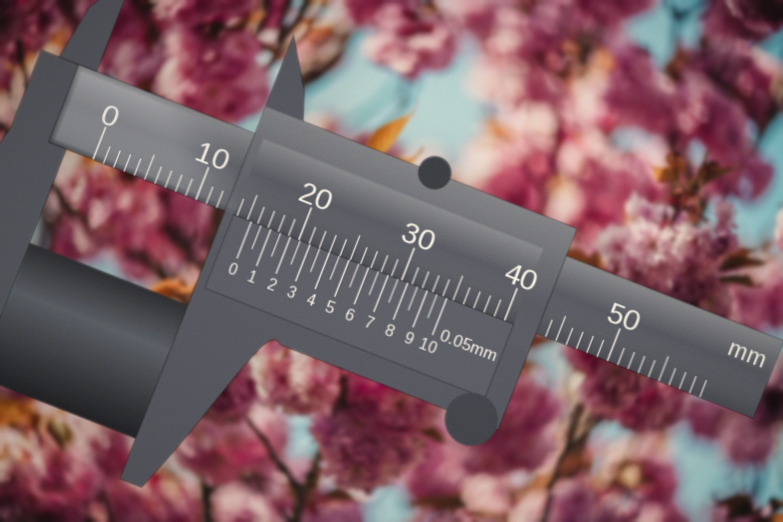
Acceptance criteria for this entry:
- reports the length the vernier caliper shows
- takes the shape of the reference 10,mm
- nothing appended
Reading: 15.4,mm
